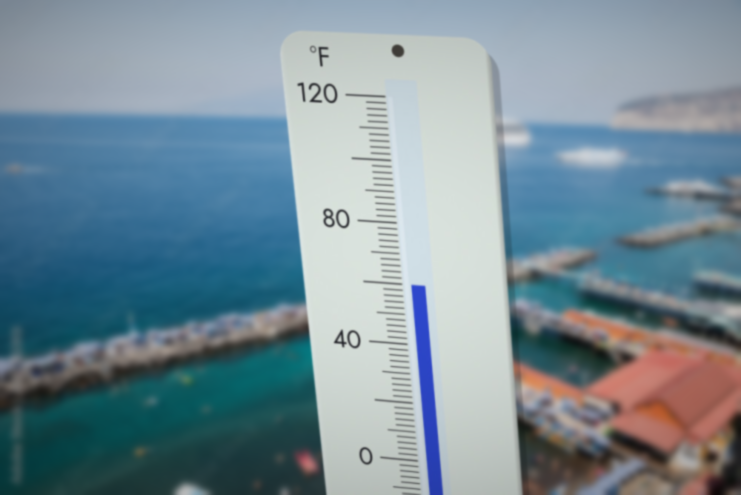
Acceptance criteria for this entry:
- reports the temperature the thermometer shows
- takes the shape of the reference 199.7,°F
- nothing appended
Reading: 60,°F
